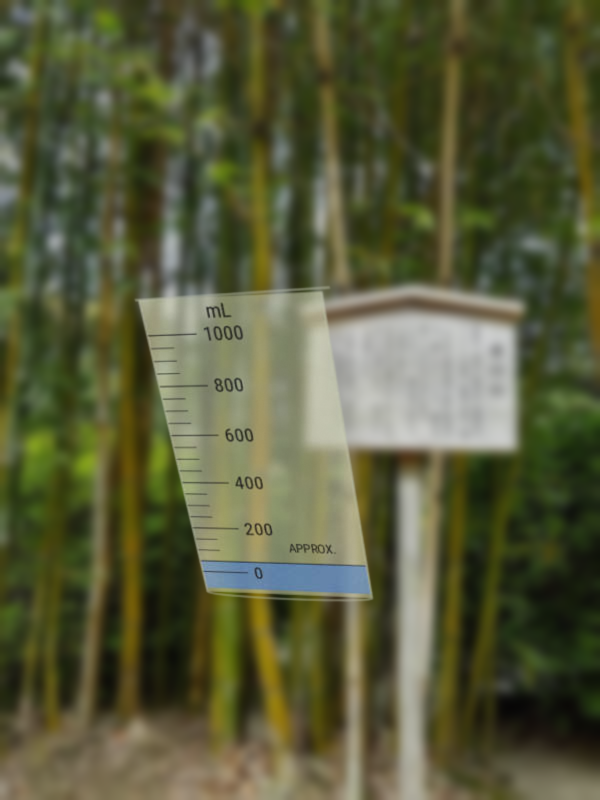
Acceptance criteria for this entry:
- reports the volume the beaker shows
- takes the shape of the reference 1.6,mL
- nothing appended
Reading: 50,mL
